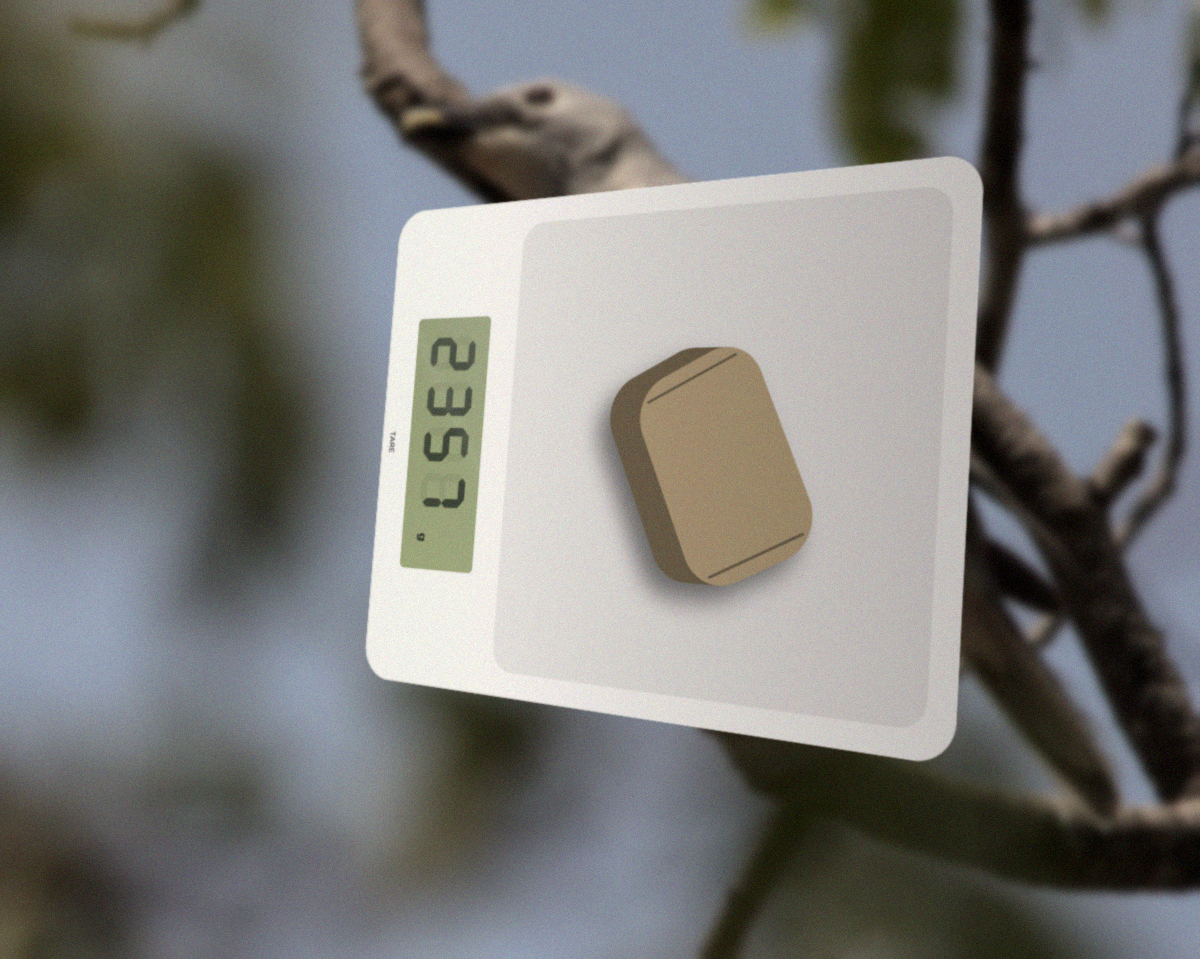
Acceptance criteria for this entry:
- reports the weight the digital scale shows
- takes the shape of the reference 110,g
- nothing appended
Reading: 2357,g
